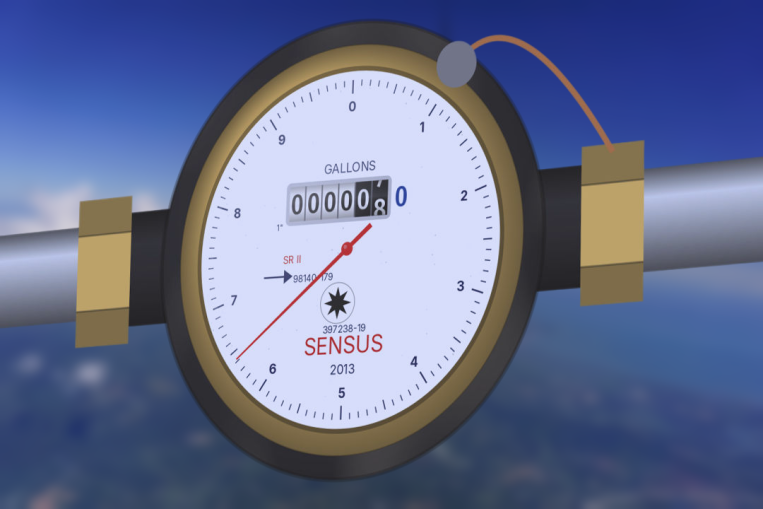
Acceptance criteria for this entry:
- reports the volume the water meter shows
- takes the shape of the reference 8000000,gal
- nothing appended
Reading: 76.4,gal
